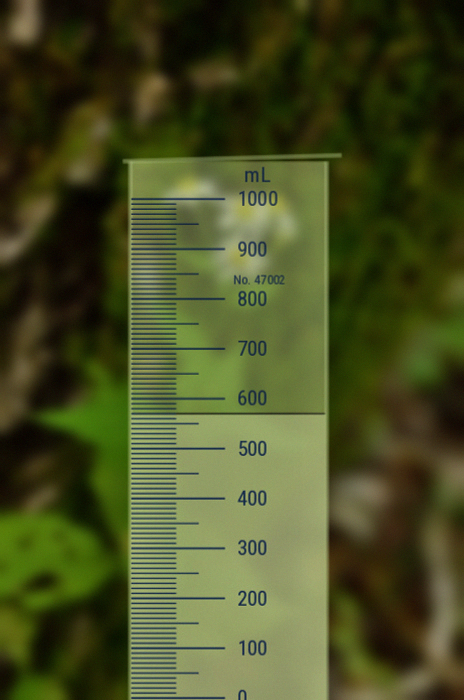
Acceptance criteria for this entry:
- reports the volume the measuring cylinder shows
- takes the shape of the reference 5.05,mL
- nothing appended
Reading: 570,mL
